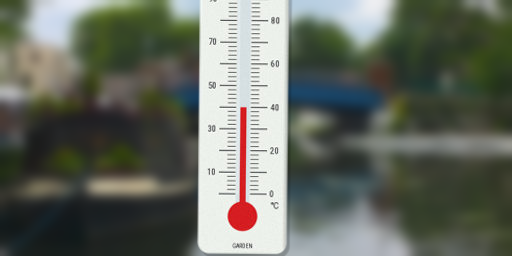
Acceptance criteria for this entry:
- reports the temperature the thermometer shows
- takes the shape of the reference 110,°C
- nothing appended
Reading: 40,°C
